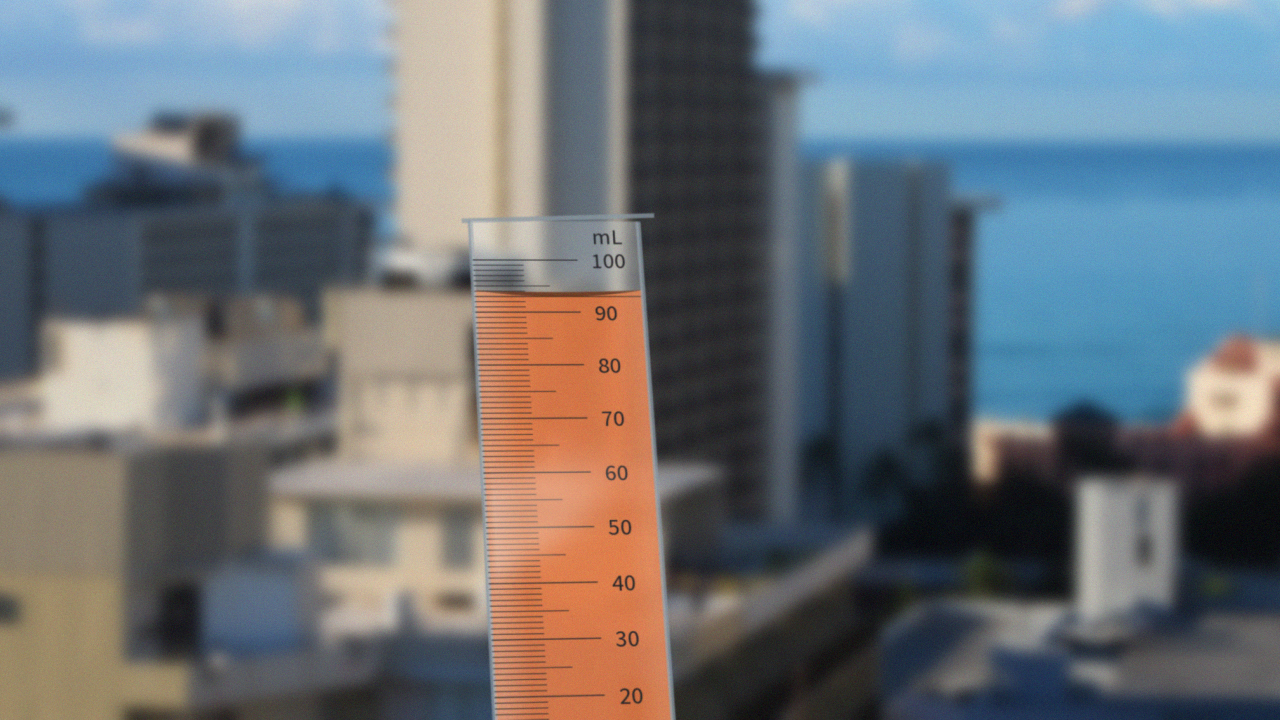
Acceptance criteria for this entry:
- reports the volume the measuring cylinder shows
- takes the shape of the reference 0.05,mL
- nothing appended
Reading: 93,mL
